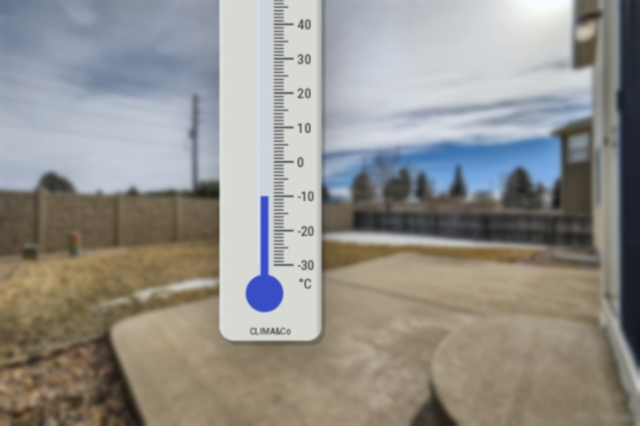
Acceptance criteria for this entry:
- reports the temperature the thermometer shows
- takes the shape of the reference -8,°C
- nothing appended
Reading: -10,°C
